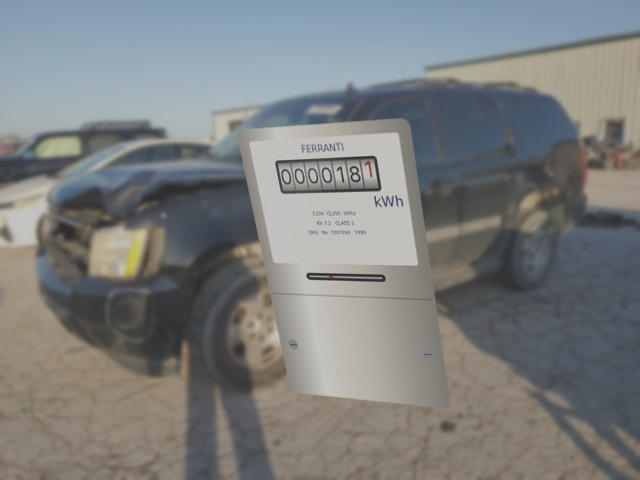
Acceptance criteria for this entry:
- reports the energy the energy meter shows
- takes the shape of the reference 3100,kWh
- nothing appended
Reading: 18.1,kWh
